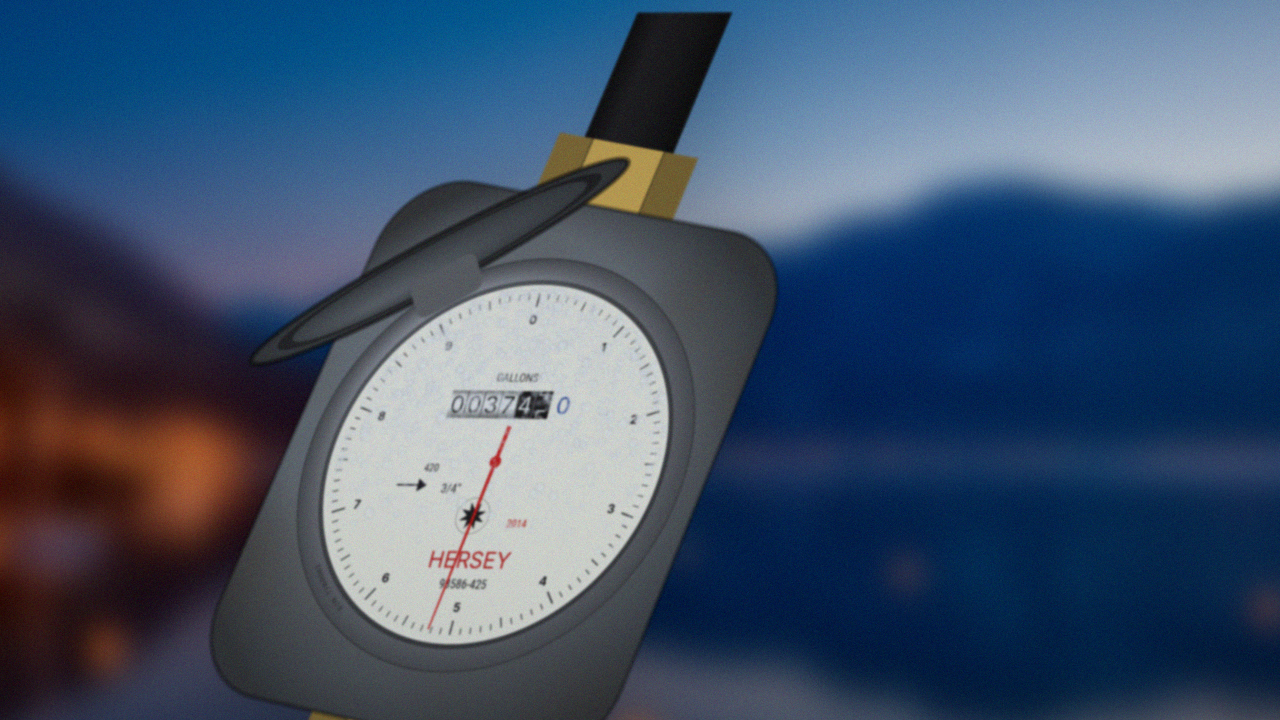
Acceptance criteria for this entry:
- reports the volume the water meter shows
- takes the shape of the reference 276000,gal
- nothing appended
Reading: 37445.2,gal
